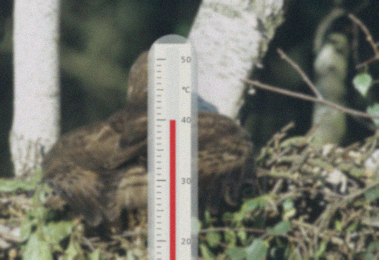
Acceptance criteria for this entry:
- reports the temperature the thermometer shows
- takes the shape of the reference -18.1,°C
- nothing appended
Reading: 40,°C
